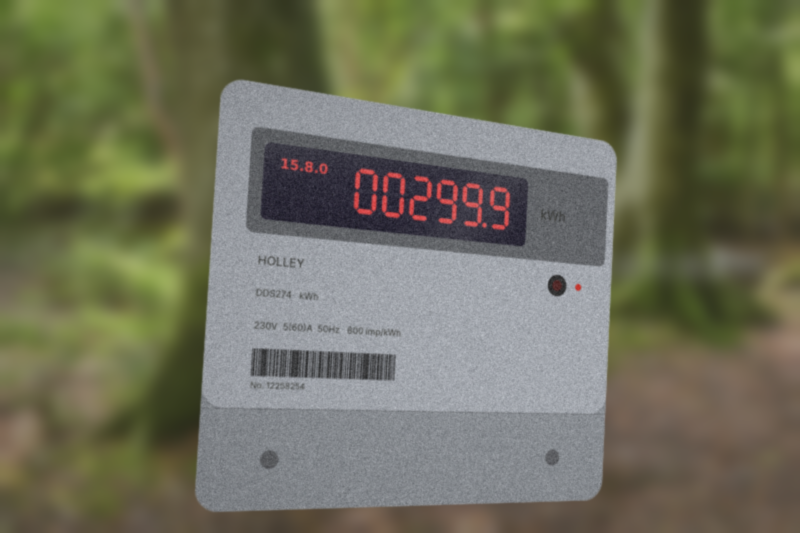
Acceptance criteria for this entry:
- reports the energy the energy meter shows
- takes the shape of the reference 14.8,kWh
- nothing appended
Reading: 299.9,kWh
